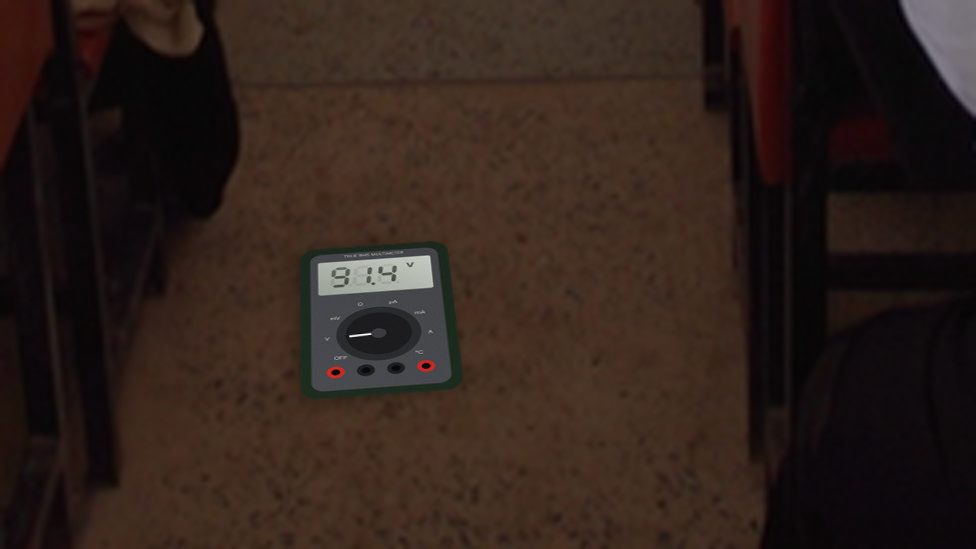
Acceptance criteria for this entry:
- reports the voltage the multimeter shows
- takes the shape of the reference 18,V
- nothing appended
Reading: 91.4,V
